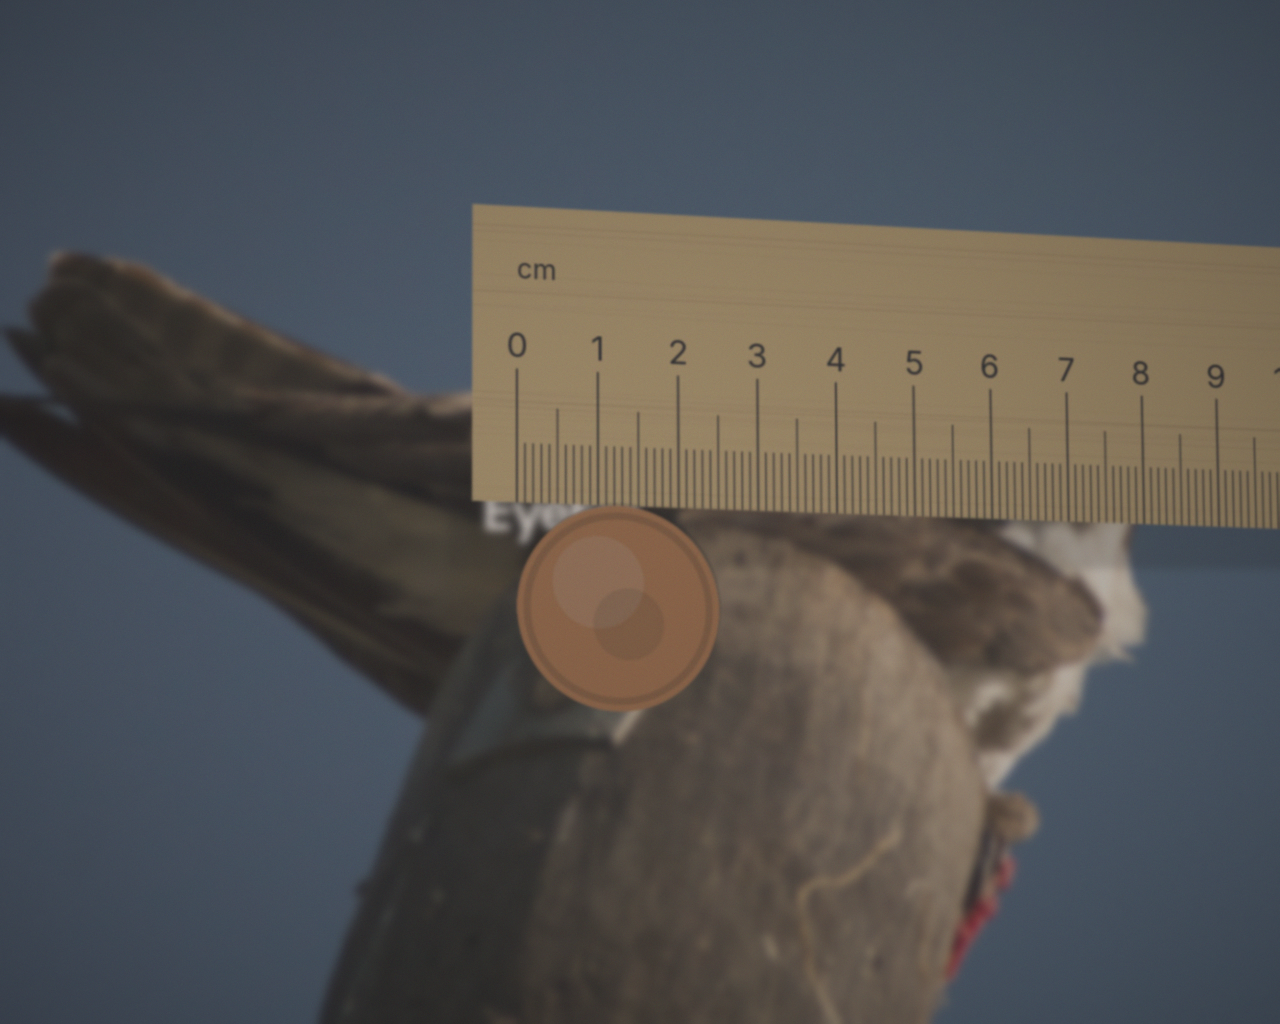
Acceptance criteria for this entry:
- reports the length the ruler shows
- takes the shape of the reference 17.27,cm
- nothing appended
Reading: 2.5,cm
